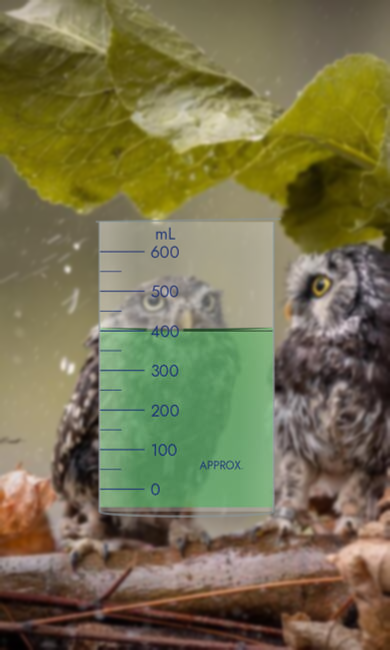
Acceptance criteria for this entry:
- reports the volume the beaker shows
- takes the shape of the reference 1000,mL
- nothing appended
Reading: 400,mL
